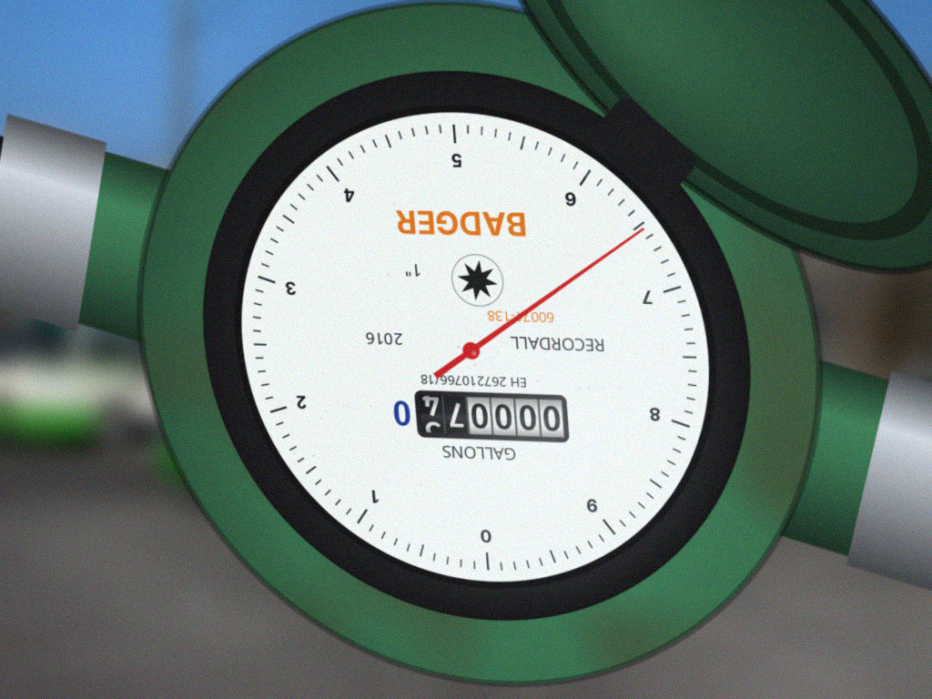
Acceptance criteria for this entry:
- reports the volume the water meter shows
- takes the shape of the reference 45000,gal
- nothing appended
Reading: 736.5,gal
